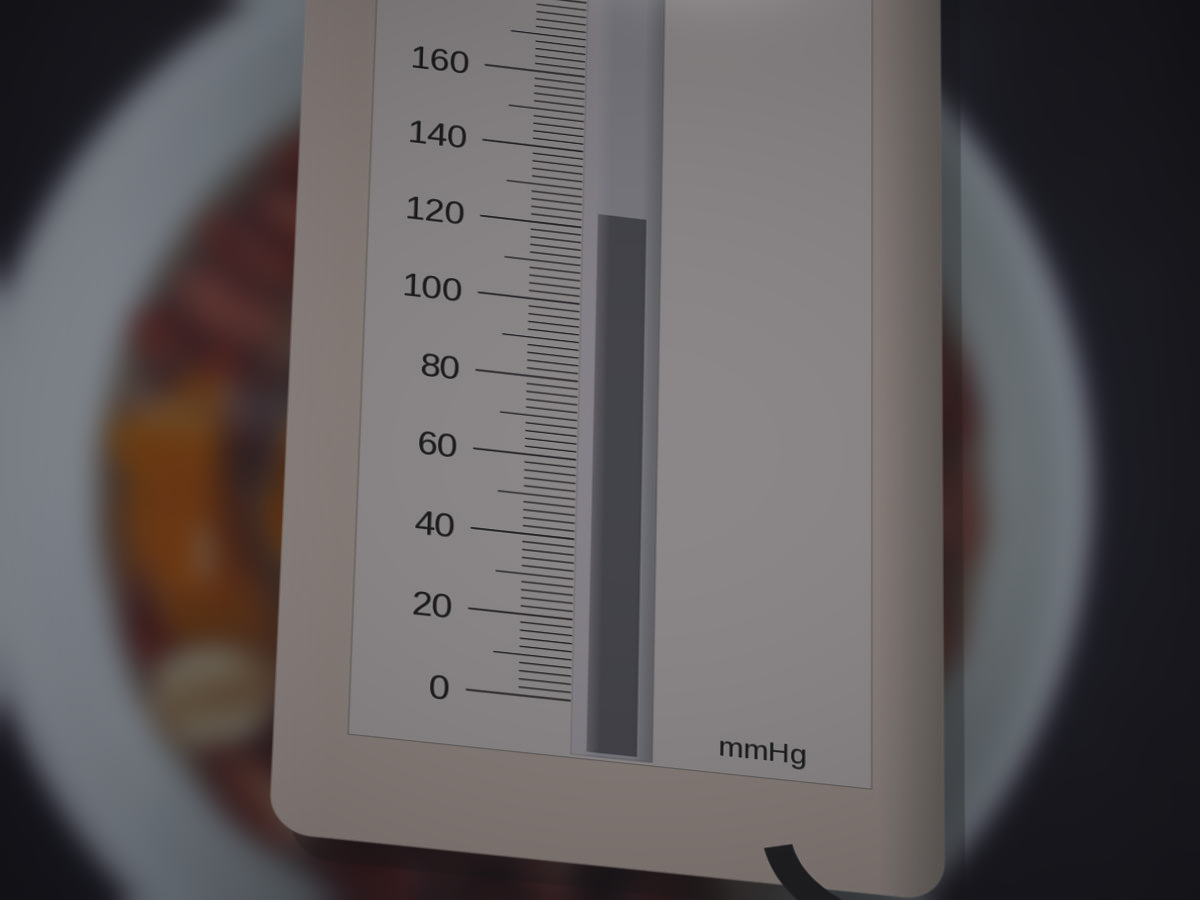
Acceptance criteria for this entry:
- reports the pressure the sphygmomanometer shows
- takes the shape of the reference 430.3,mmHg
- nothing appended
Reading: 124,mmHg
